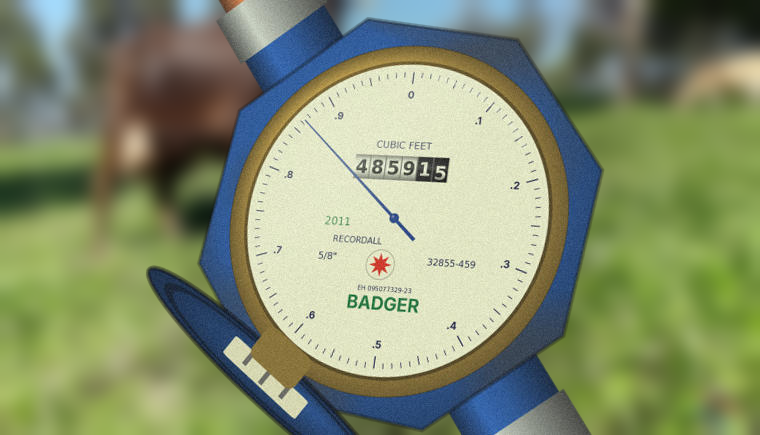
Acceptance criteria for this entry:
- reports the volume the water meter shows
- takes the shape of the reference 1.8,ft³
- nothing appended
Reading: 485914.86,ft³
